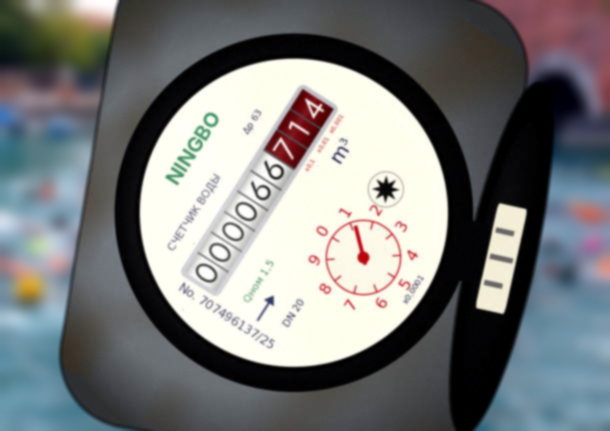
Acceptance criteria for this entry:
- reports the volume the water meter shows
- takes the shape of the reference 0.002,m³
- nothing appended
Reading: 66.7141,m³
